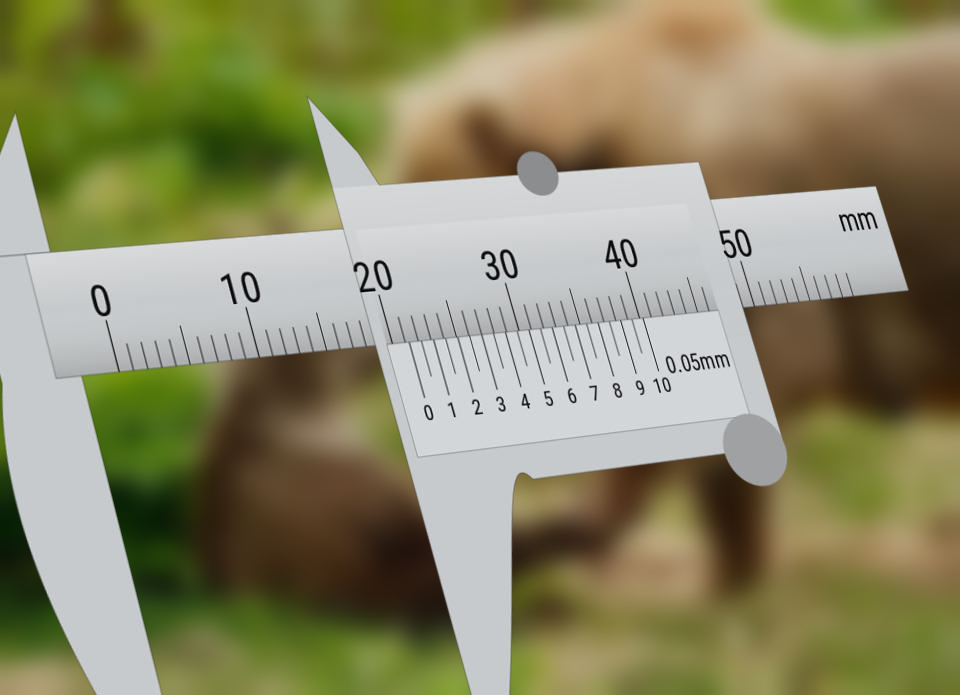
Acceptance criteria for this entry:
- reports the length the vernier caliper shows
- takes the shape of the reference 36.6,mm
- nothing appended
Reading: 21.3,mm
